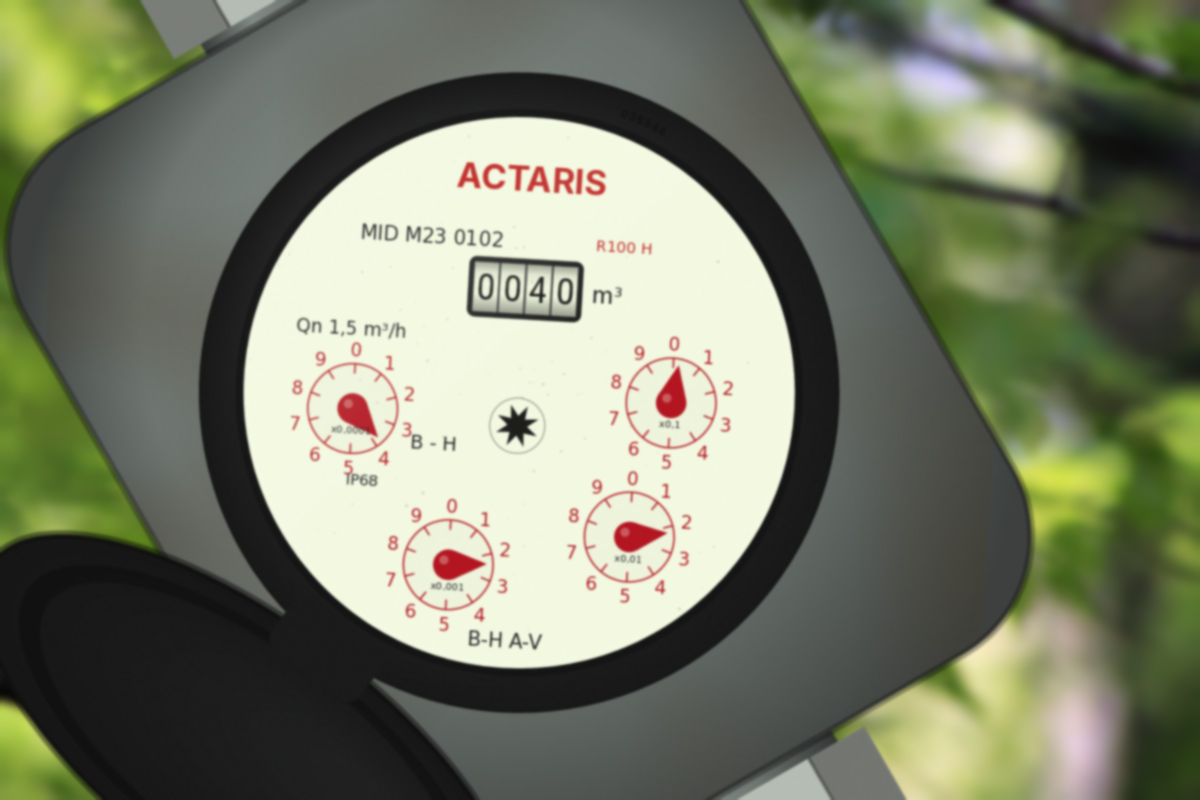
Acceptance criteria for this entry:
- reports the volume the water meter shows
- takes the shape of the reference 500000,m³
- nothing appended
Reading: 40.0223,m³
